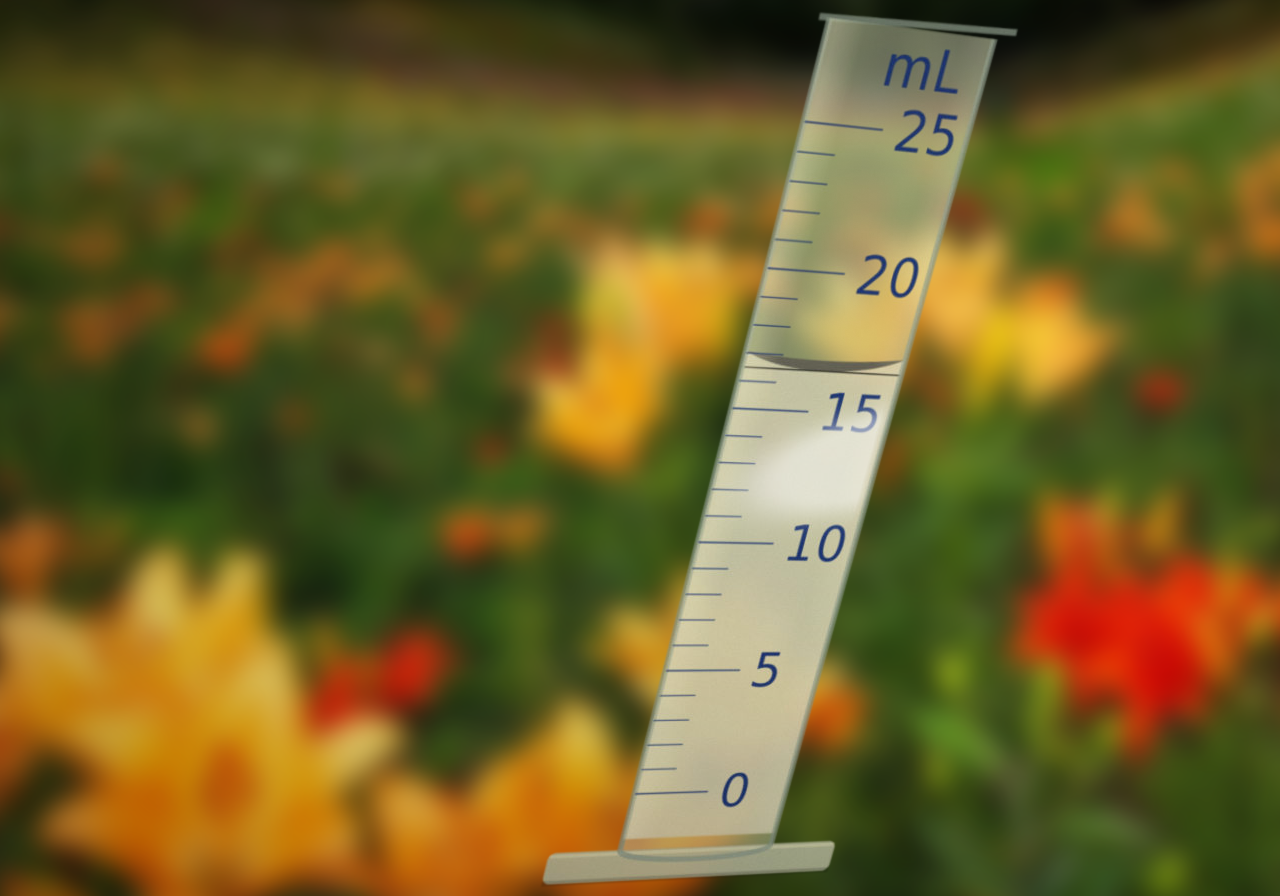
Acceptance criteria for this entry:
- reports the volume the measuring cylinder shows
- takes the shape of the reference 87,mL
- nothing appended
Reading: 16.5,mL
